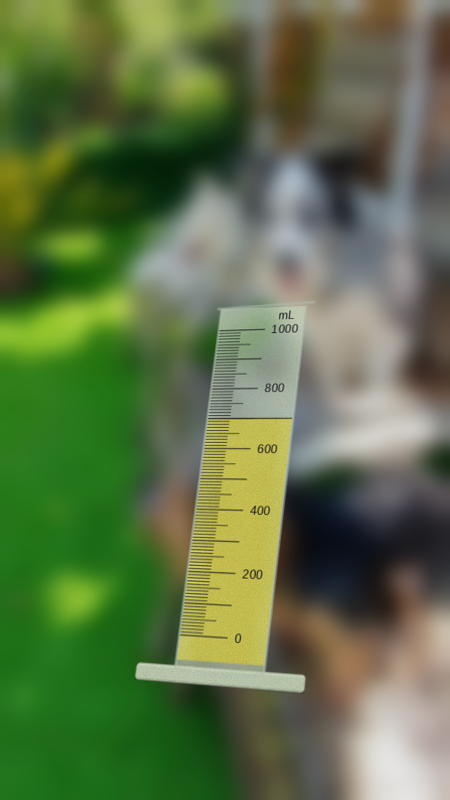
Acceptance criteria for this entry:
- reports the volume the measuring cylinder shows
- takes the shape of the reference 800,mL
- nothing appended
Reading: 700,mL
